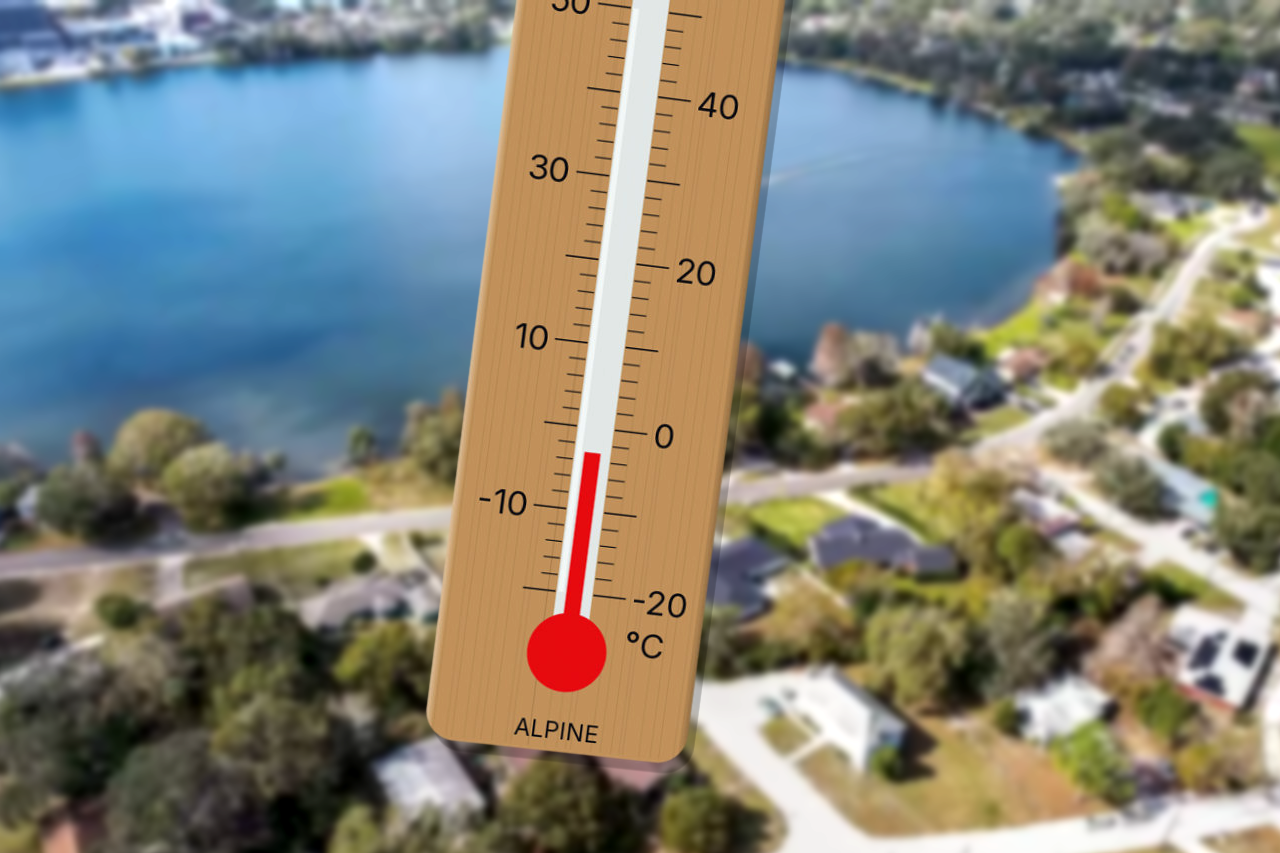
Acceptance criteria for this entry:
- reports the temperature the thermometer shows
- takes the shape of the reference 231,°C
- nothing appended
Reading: -3,°C
